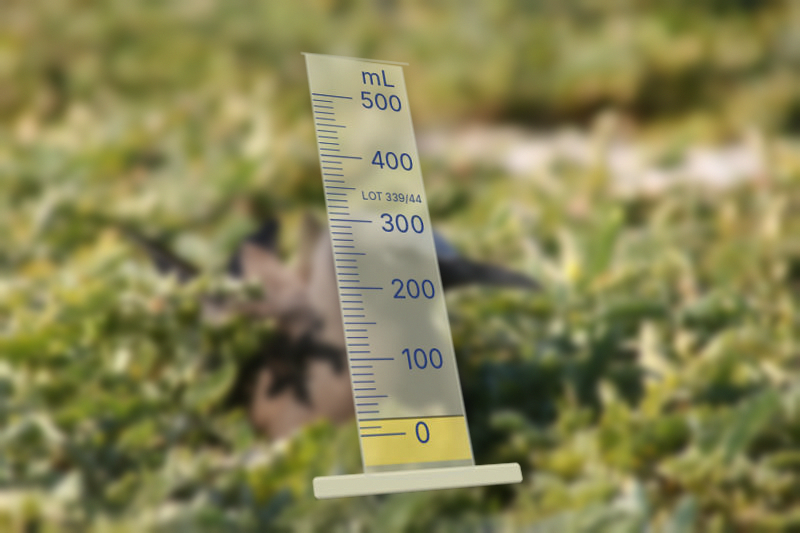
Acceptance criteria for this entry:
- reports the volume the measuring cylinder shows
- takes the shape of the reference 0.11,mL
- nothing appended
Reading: 20,mL
